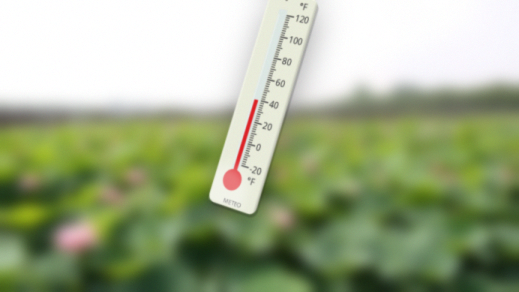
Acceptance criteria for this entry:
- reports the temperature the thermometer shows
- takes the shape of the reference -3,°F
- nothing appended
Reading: 40,°F
